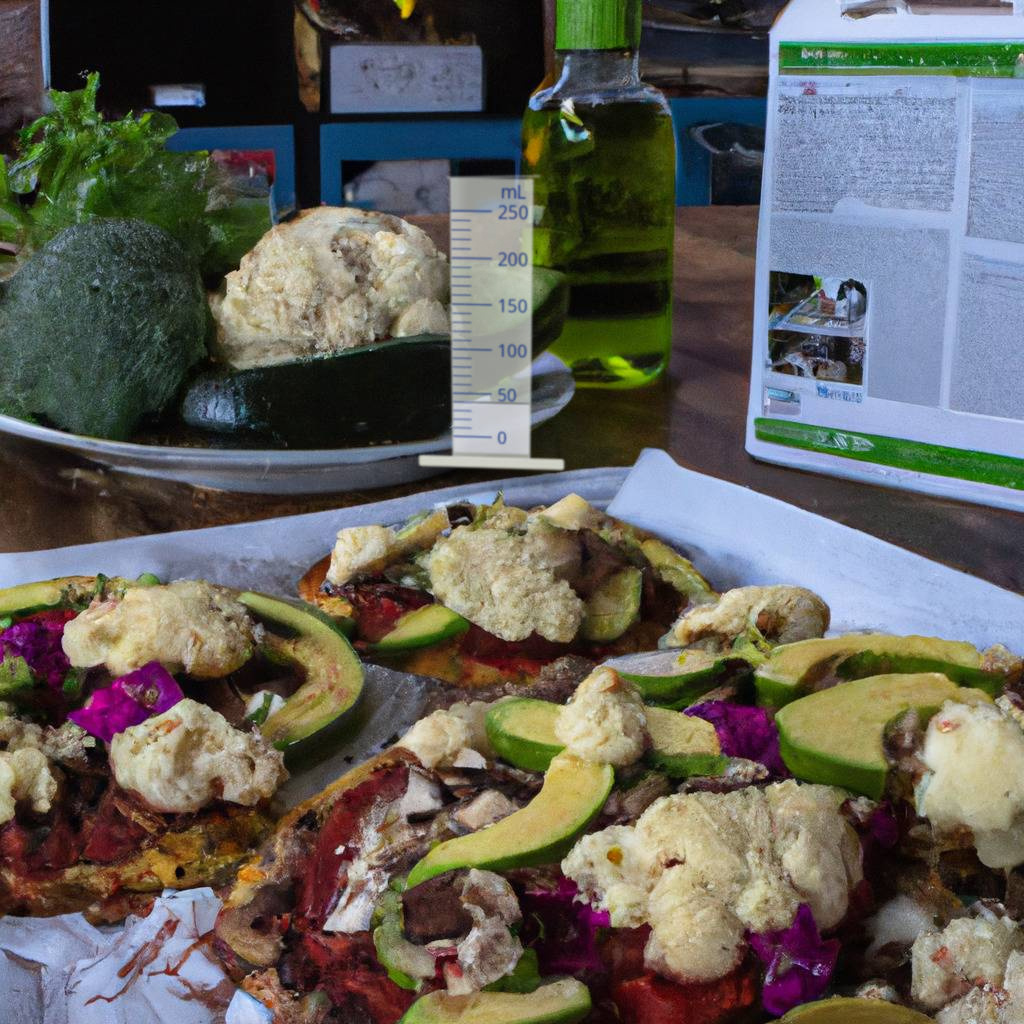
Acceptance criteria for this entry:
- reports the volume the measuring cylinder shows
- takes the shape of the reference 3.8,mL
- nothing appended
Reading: 40,mL
